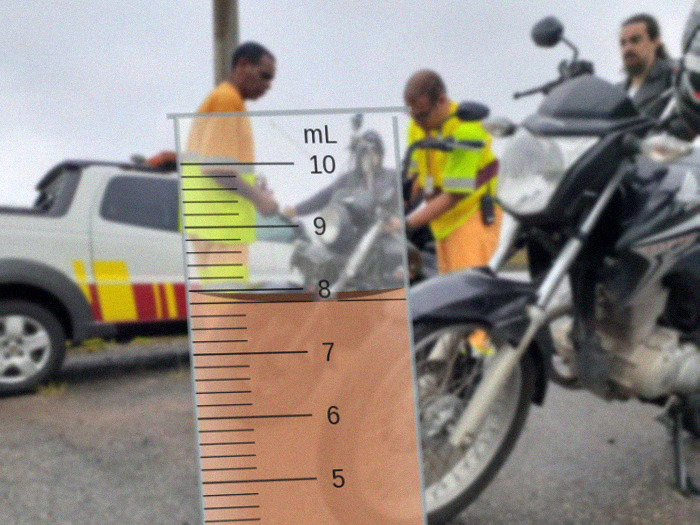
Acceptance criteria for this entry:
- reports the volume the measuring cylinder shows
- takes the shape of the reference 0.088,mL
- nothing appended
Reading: 7.8,mL
